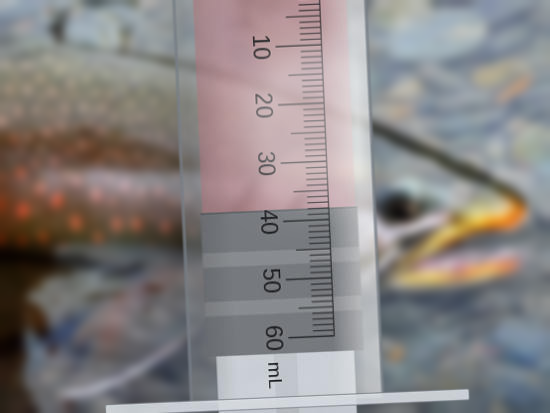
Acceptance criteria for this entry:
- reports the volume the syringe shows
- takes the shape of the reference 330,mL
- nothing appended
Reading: 38,mL
